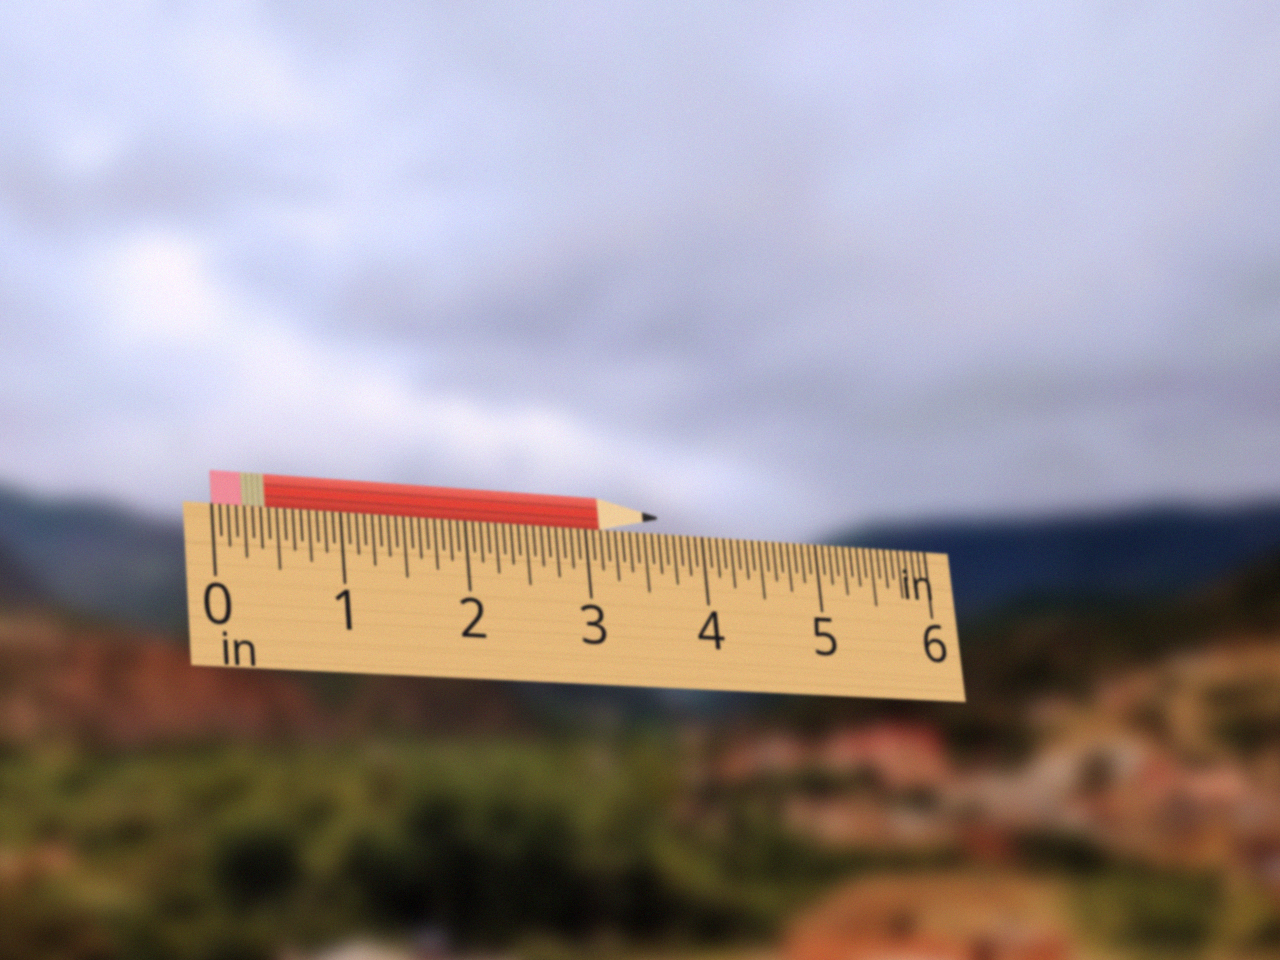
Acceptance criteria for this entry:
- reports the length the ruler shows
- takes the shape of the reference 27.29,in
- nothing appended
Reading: 3.625,in
